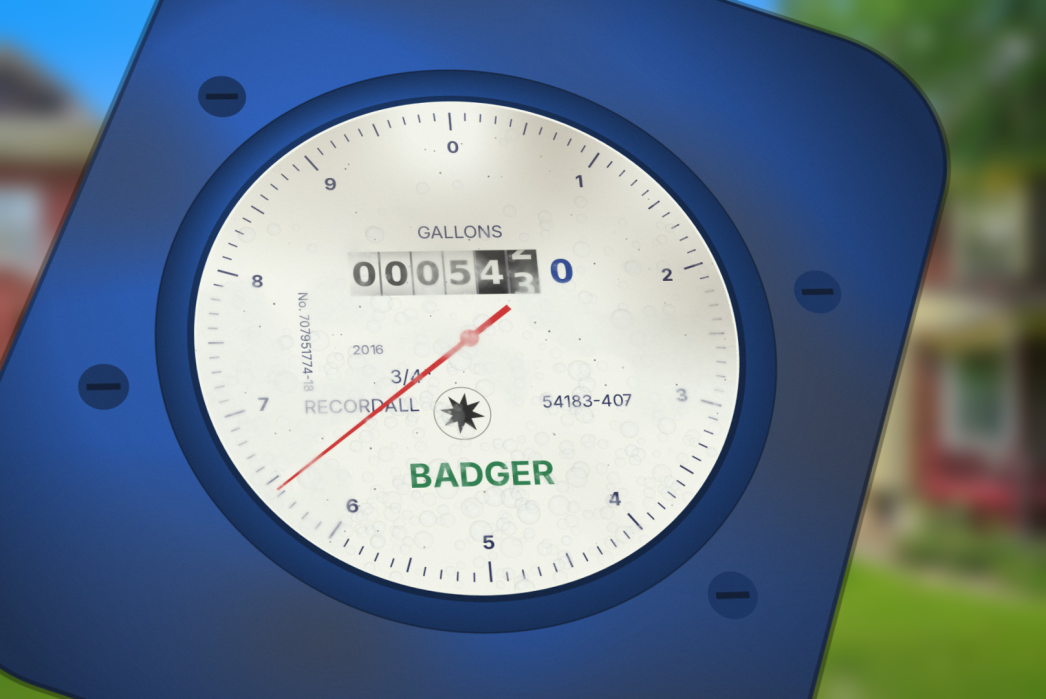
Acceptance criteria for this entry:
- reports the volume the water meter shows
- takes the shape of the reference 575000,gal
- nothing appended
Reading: 5426.4,gal
